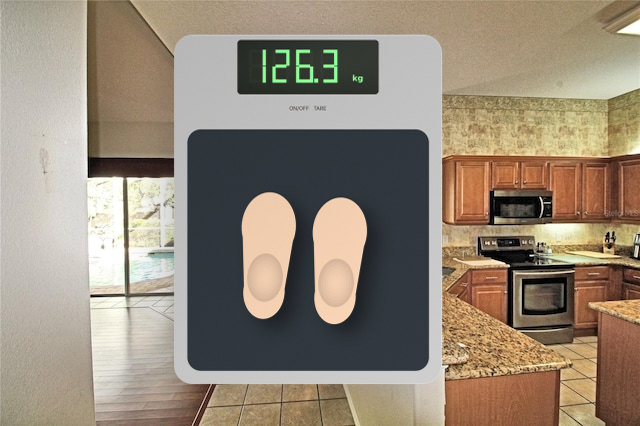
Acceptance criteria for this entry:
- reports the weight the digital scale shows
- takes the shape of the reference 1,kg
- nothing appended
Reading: 126.3,kg
